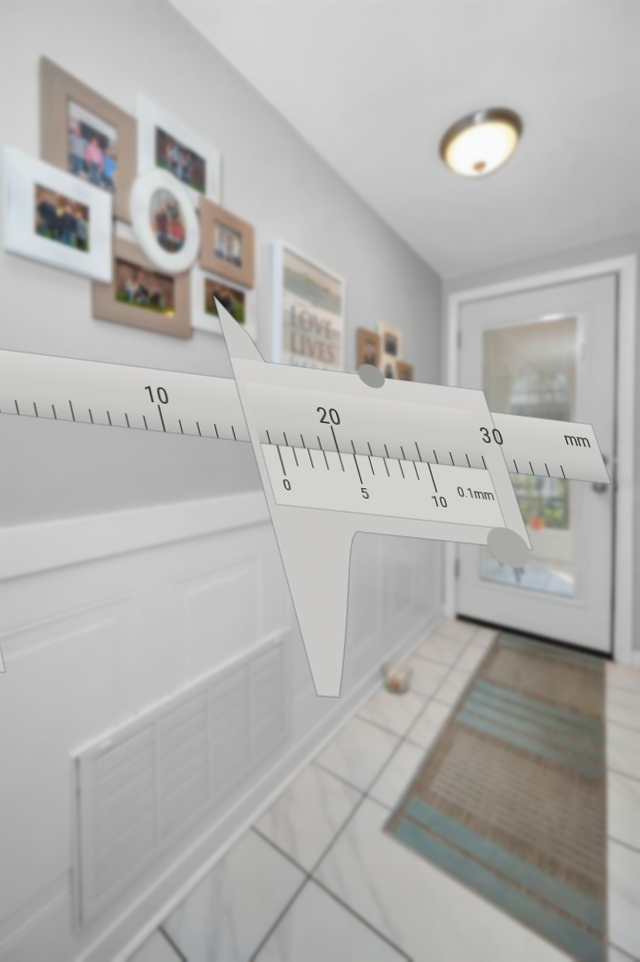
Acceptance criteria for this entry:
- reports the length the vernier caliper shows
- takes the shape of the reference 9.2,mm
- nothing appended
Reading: 16.4,mm
